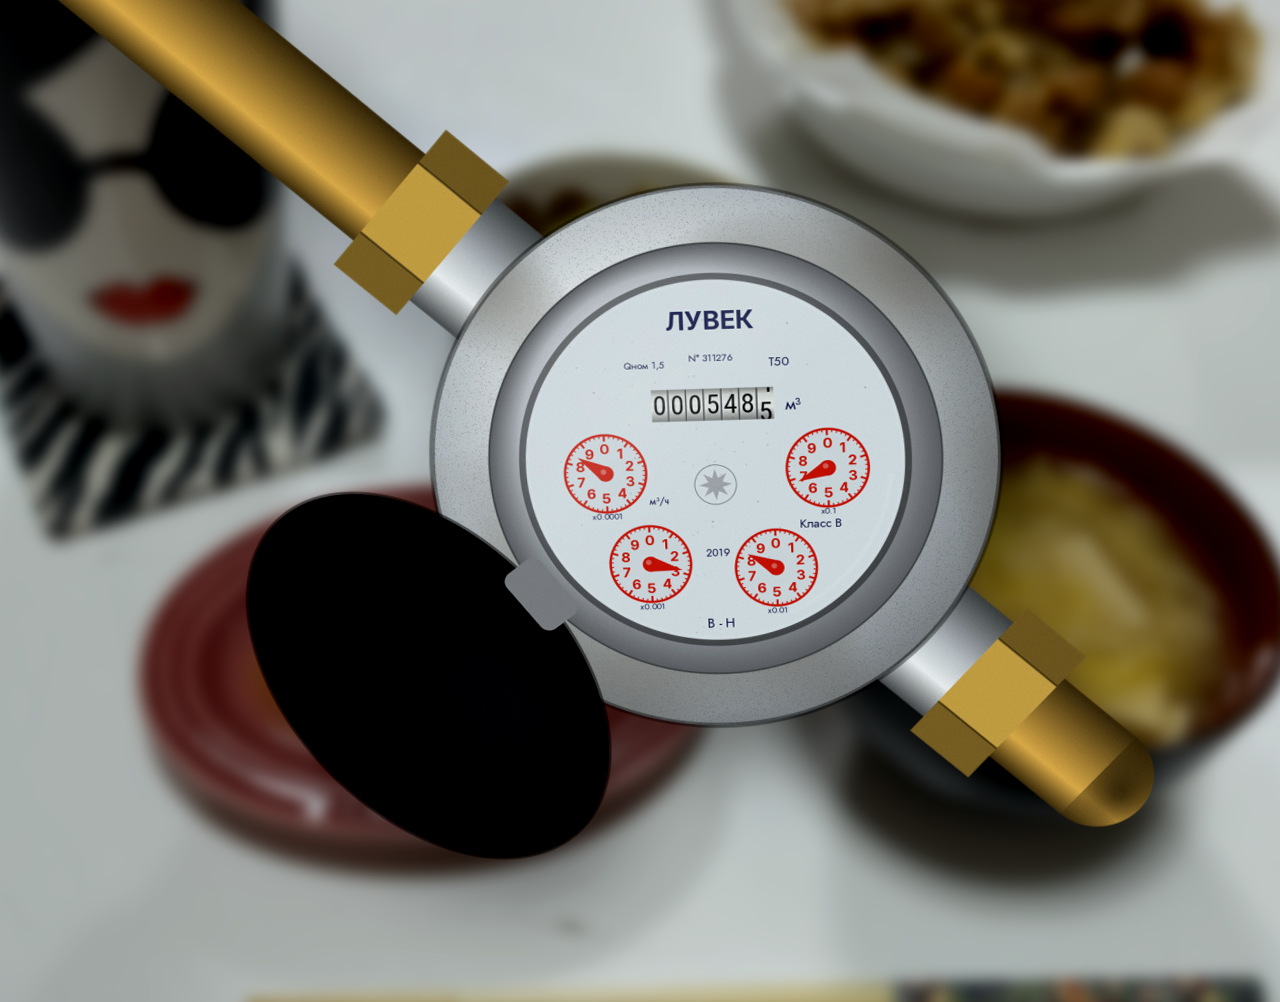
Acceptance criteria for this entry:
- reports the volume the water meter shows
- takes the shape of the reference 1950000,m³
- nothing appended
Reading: 5484.6828,m³
